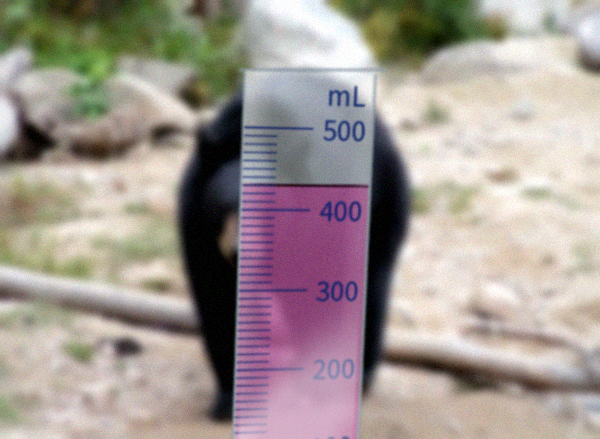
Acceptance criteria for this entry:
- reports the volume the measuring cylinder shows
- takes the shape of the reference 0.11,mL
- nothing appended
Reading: 430,mL
